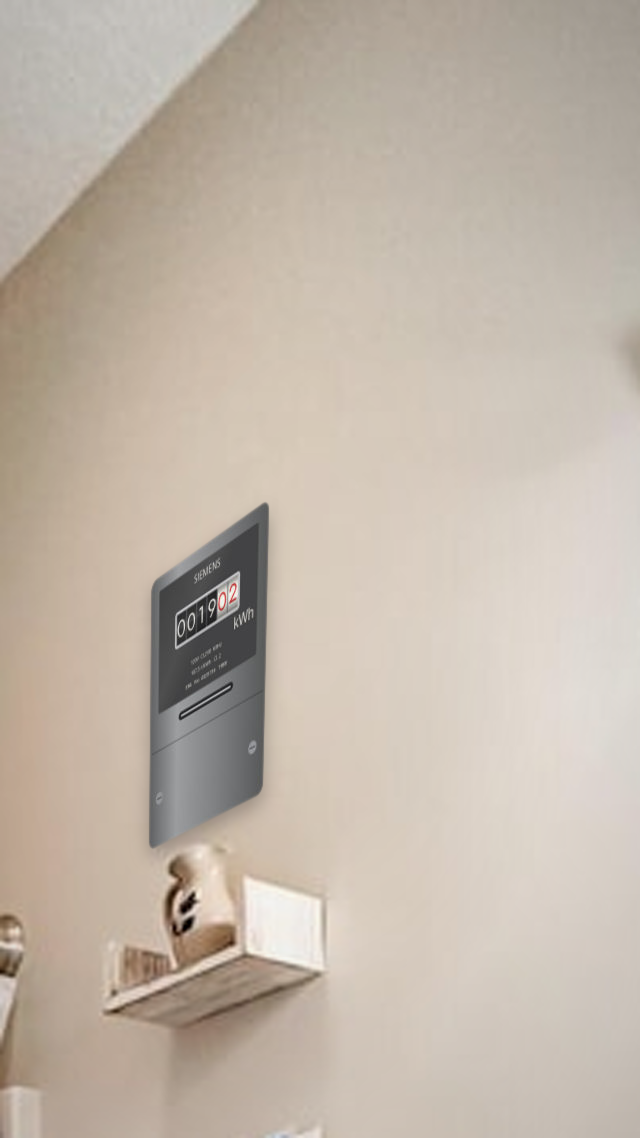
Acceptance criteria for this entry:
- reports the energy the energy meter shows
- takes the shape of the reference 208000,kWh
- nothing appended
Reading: 19.02,kWh
